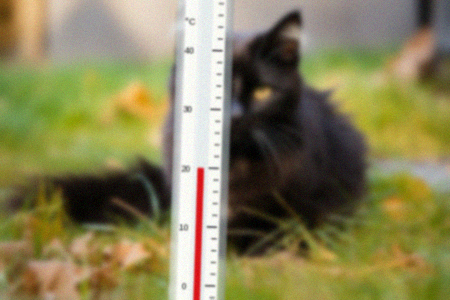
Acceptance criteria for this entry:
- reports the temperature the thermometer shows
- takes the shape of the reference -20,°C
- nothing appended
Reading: 20,°C
